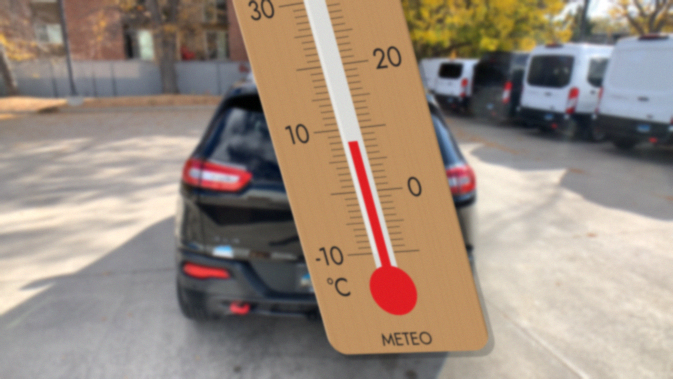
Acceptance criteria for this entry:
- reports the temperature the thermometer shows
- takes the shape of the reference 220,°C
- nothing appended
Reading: 8,°C
